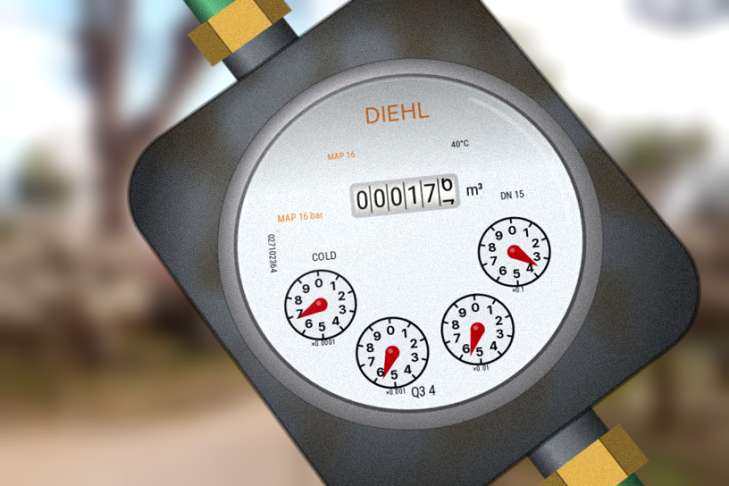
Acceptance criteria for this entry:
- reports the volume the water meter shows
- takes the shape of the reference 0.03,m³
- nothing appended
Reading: 176.3556,m³
